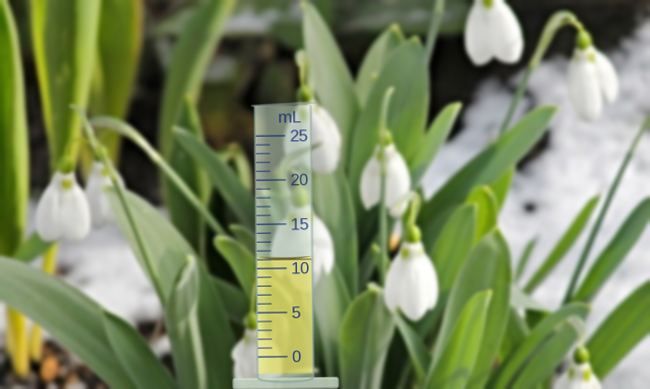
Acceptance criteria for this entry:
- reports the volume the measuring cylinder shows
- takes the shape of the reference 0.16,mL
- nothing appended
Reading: 11,mL
